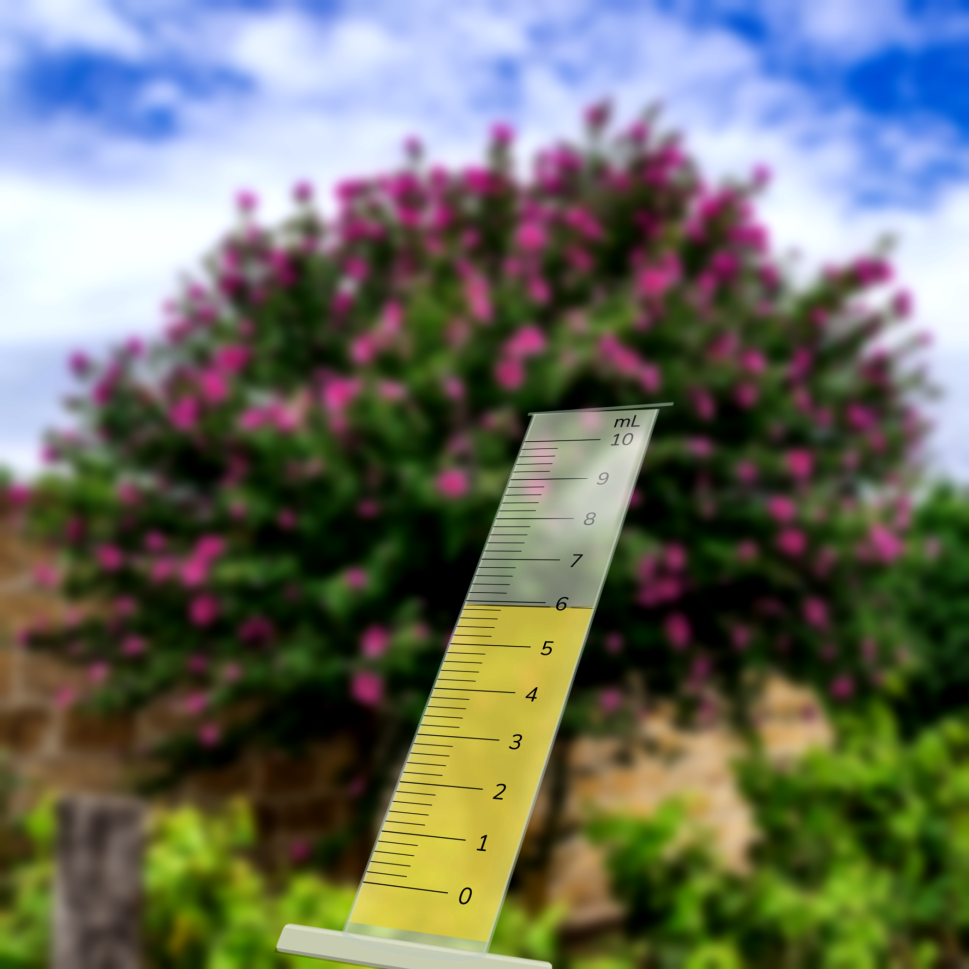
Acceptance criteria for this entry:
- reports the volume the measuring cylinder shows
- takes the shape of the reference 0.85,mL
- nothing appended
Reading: 5.9,mL
